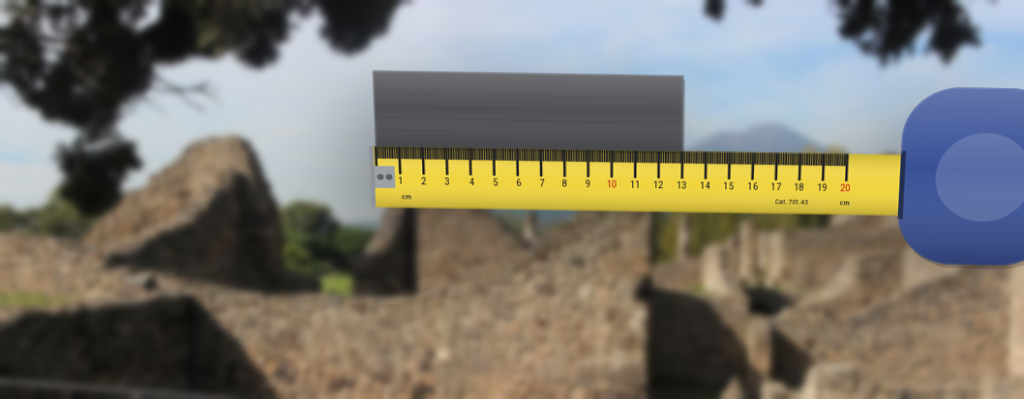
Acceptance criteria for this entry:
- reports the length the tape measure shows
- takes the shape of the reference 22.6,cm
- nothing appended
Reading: 13,cm
